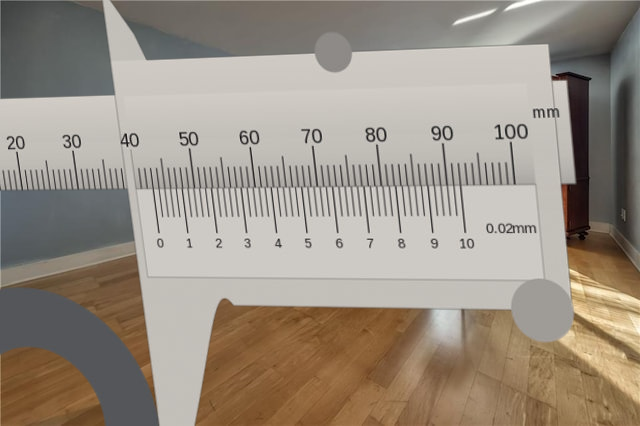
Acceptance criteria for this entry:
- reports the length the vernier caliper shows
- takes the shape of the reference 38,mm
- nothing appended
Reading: 43.0,mm
